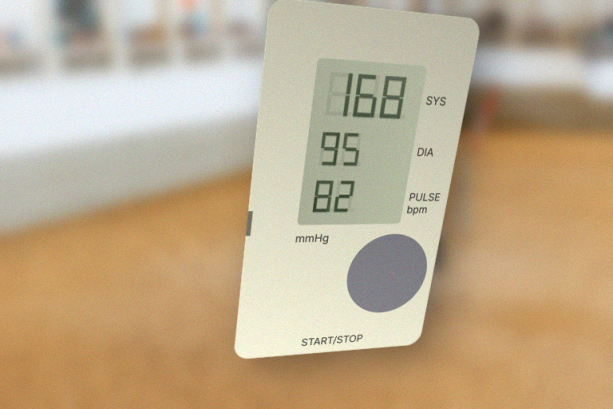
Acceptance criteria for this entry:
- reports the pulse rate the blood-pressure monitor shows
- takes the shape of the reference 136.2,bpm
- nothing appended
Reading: 82,bpm
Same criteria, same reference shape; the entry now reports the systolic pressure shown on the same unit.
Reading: 168,mmHg
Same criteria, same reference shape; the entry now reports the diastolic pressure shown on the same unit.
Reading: 95,mmHg
